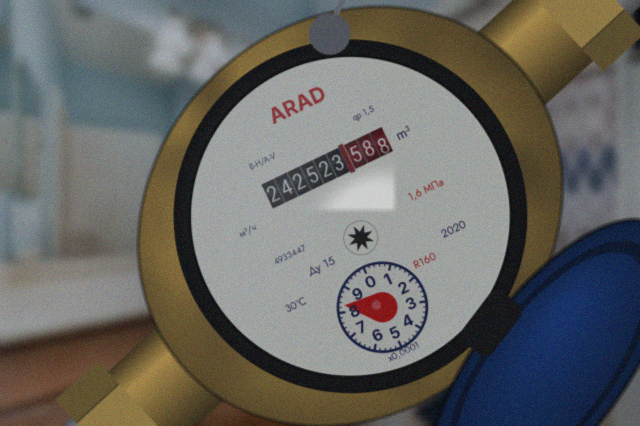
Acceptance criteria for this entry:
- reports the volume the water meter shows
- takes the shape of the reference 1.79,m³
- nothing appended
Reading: 242523.5878,m³
